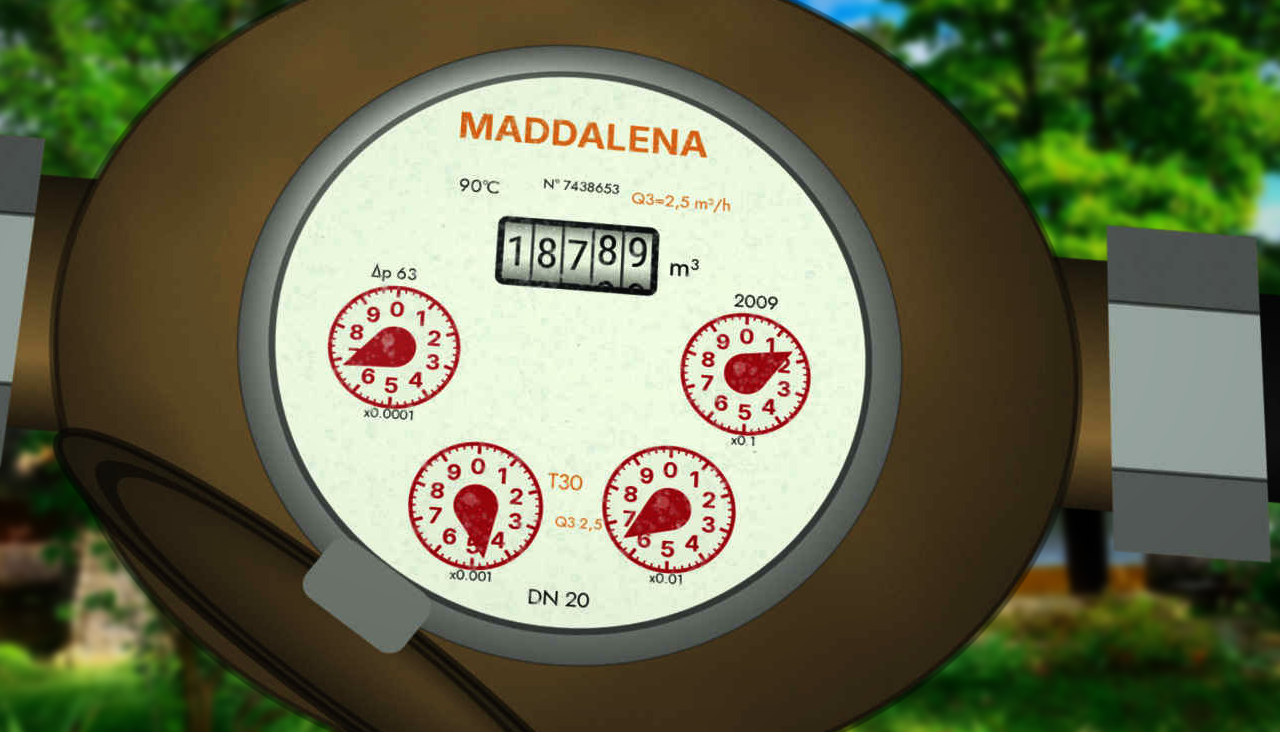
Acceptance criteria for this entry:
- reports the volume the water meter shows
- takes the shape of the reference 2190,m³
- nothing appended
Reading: 18789.1646,m³
